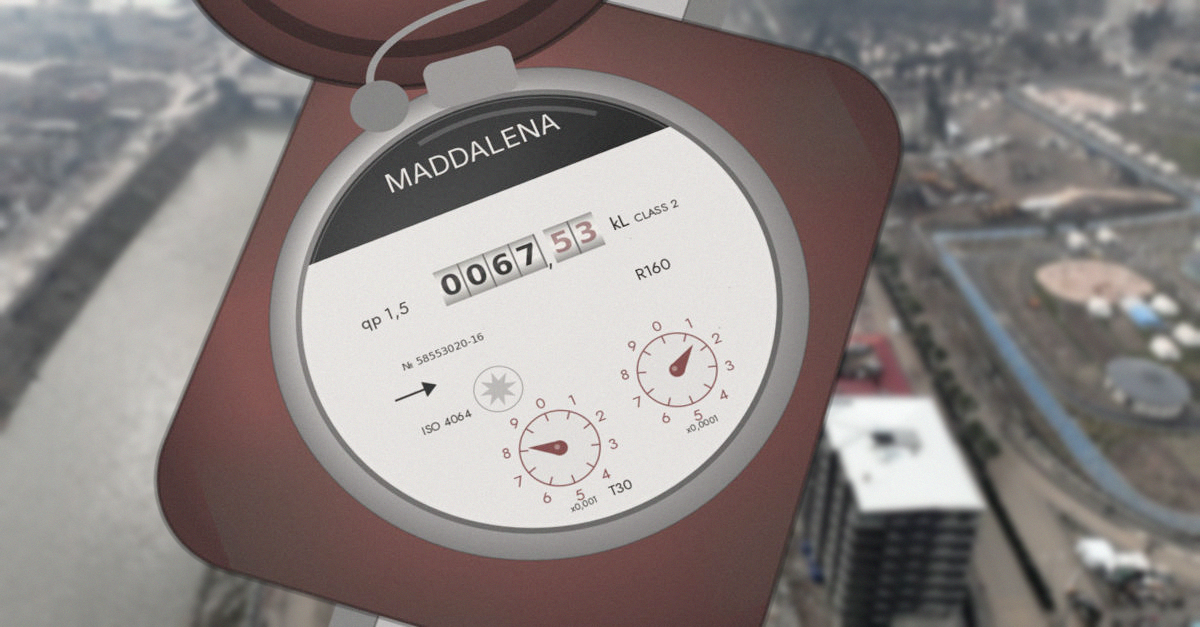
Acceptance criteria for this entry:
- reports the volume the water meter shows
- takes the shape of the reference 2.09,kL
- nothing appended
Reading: 67.5381,kL
